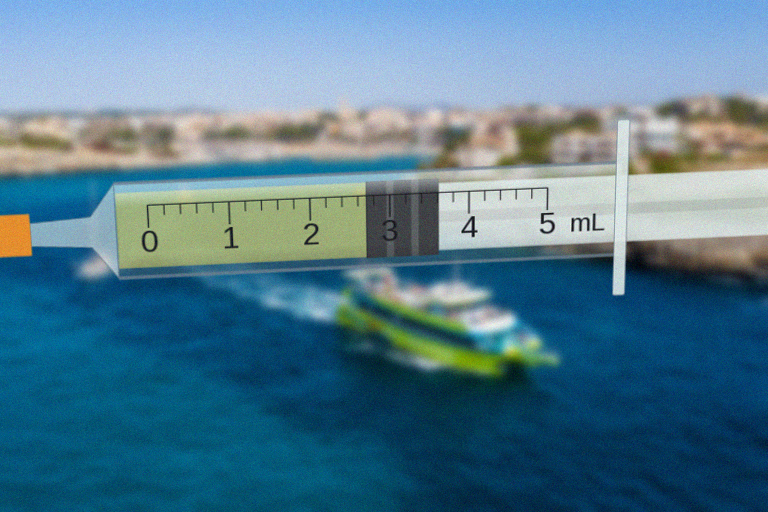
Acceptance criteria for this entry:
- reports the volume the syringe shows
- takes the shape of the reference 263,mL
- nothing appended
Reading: 2.7,mL
